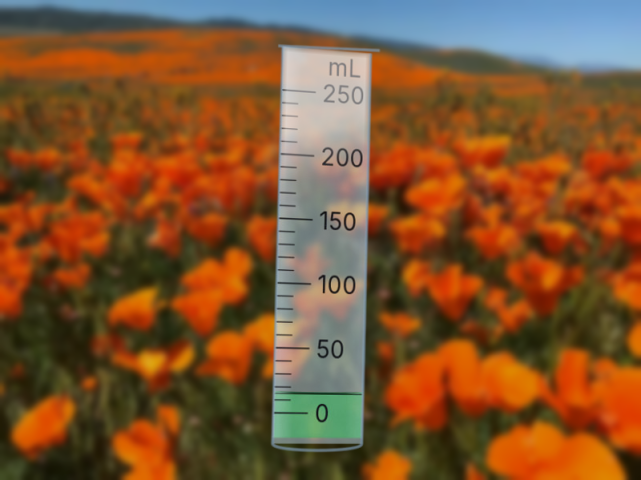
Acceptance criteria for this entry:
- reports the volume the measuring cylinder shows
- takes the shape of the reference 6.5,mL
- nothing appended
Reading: 15,mL
